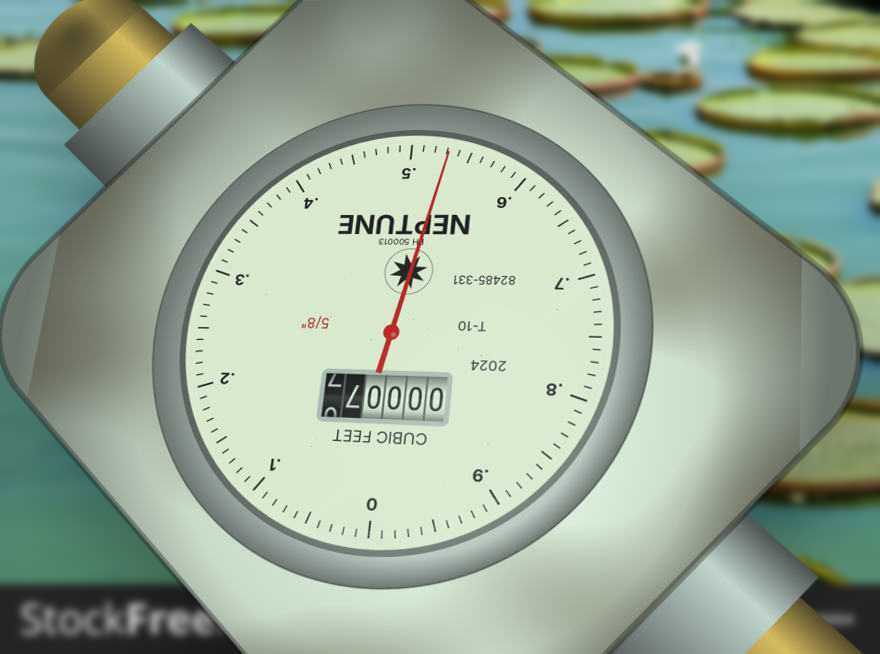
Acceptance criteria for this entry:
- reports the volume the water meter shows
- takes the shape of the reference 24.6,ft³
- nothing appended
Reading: 76.53,ft³
